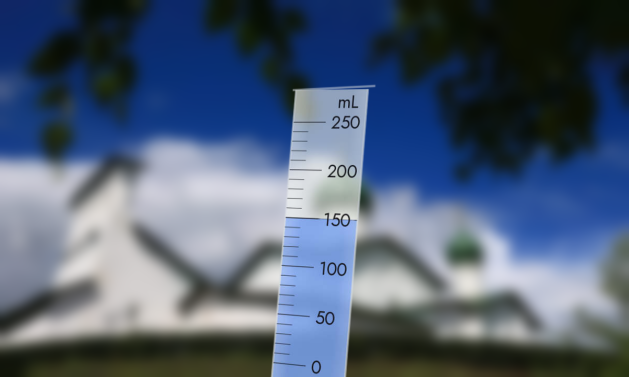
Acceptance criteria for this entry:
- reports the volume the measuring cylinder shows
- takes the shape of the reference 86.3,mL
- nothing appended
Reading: 150,mL
